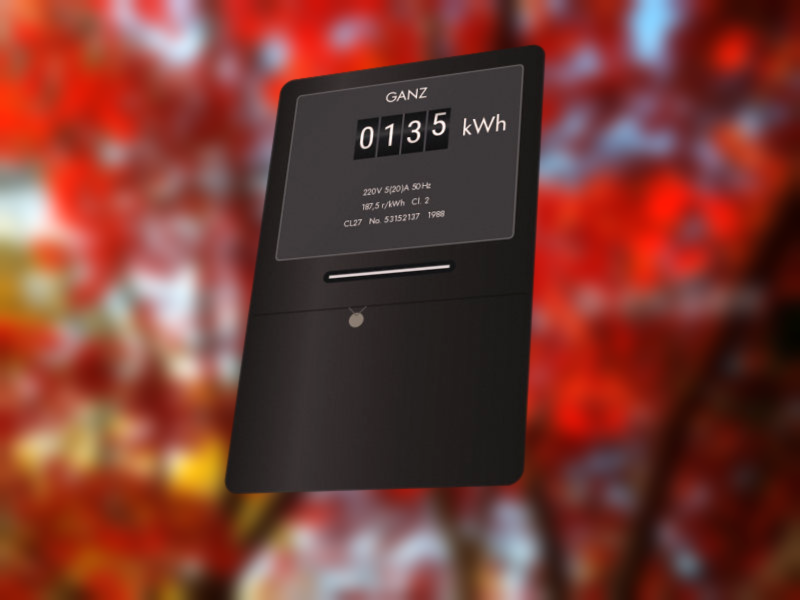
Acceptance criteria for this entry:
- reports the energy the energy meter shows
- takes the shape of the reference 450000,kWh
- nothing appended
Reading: 135,kWh
